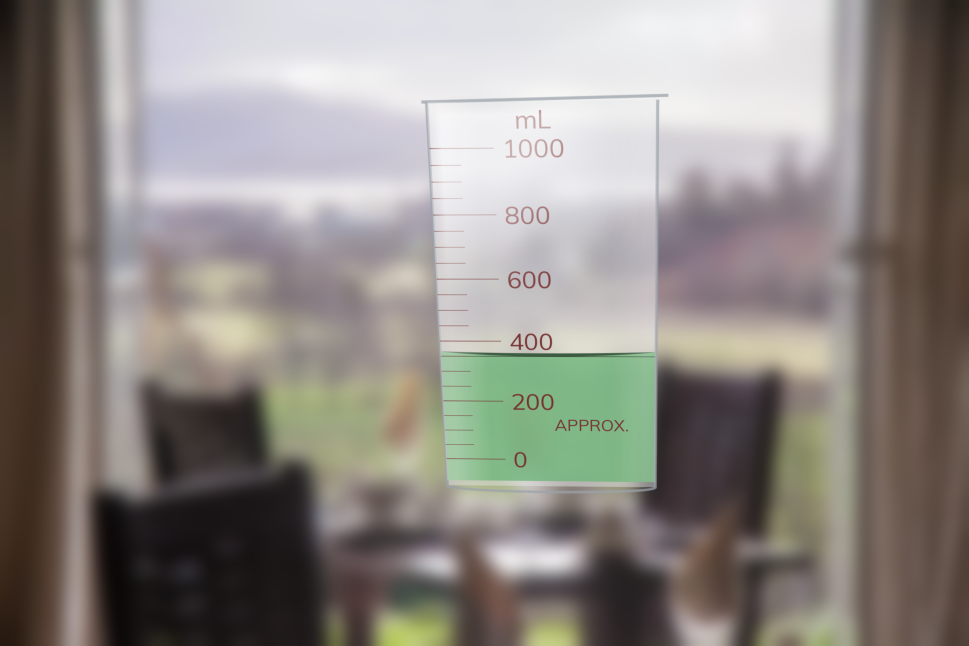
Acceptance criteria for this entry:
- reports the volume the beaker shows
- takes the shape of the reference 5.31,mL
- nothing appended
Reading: 350,mL
